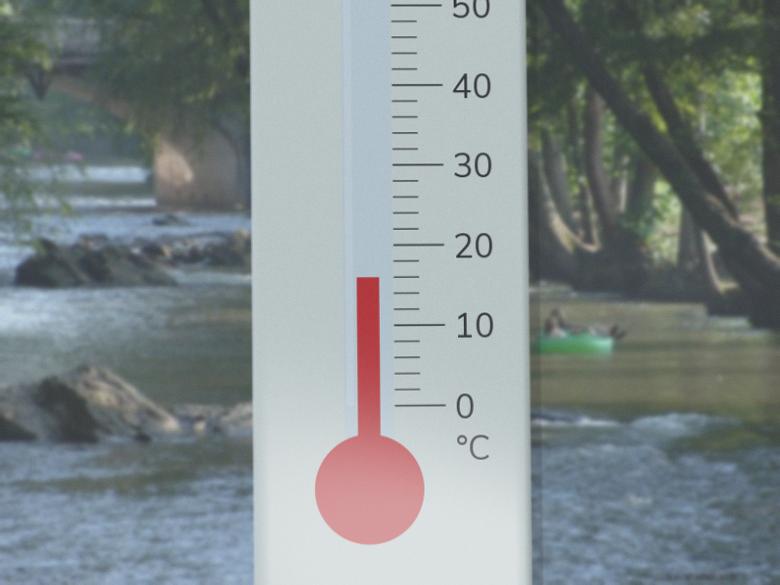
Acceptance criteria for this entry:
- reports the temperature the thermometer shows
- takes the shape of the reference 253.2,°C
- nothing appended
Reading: 16,°C
